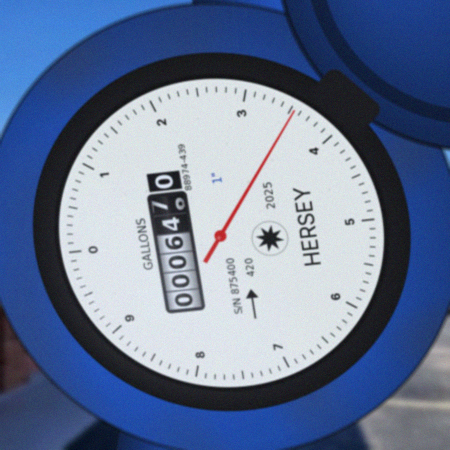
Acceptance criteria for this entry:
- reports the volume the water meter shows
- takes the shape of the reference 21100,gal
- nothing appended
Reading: 6473.5,gal
